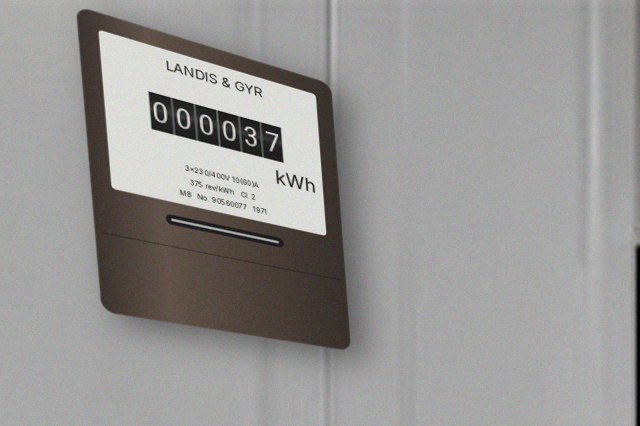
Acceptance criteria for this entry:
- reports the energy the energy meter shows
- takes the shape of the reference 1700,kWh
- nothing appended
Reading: 37,kWh
